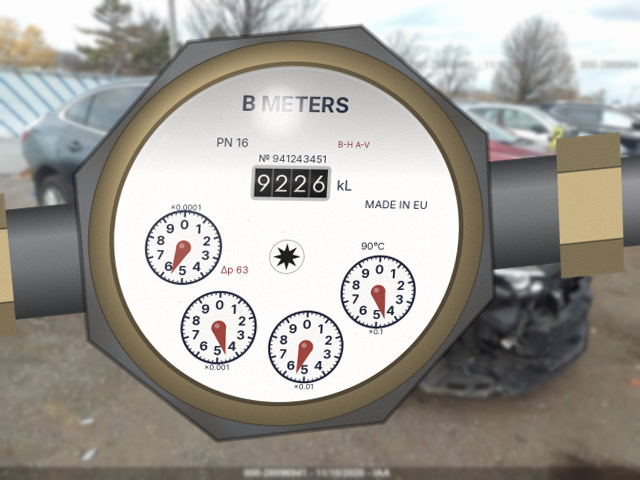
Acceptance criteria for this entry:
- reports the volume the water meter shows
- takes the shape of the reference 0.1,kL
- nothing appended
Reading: 9226.4545,kL
